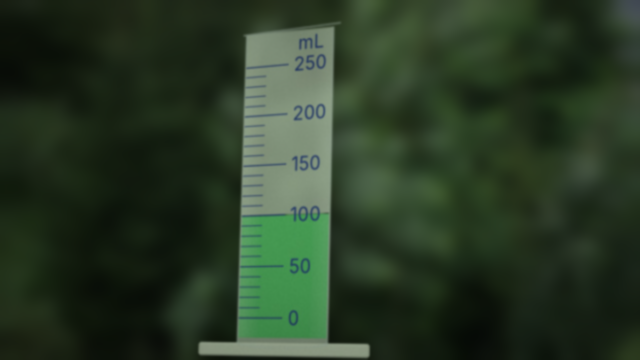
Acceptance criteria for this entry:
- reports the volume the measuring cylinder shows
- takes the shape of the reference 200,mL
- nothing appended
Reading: 100,mL
